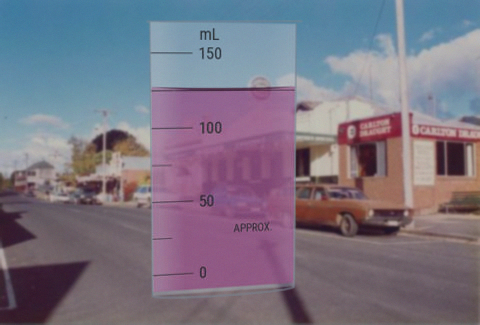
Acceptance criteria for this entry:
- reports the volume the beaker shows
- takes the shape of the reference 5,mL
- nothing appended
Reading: 125,mL
